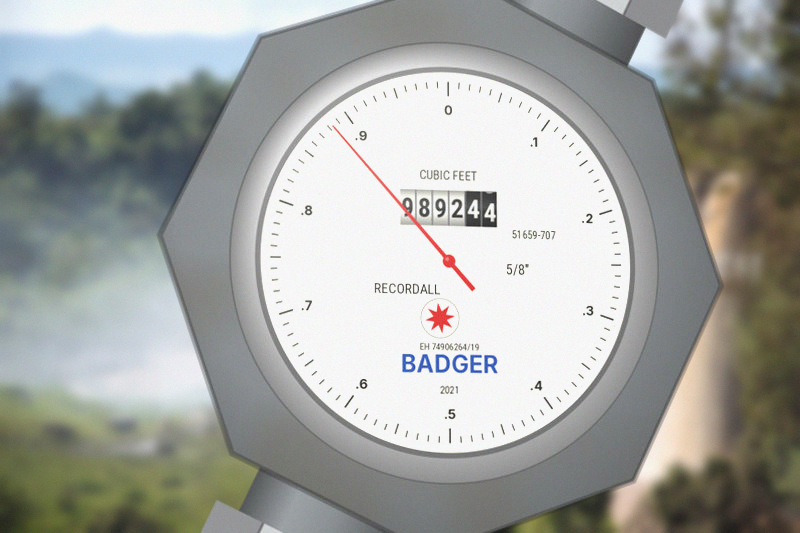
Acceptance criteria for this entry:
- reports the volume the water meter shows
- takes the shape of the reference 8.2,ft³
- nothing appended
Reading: 989243.88,ft³
